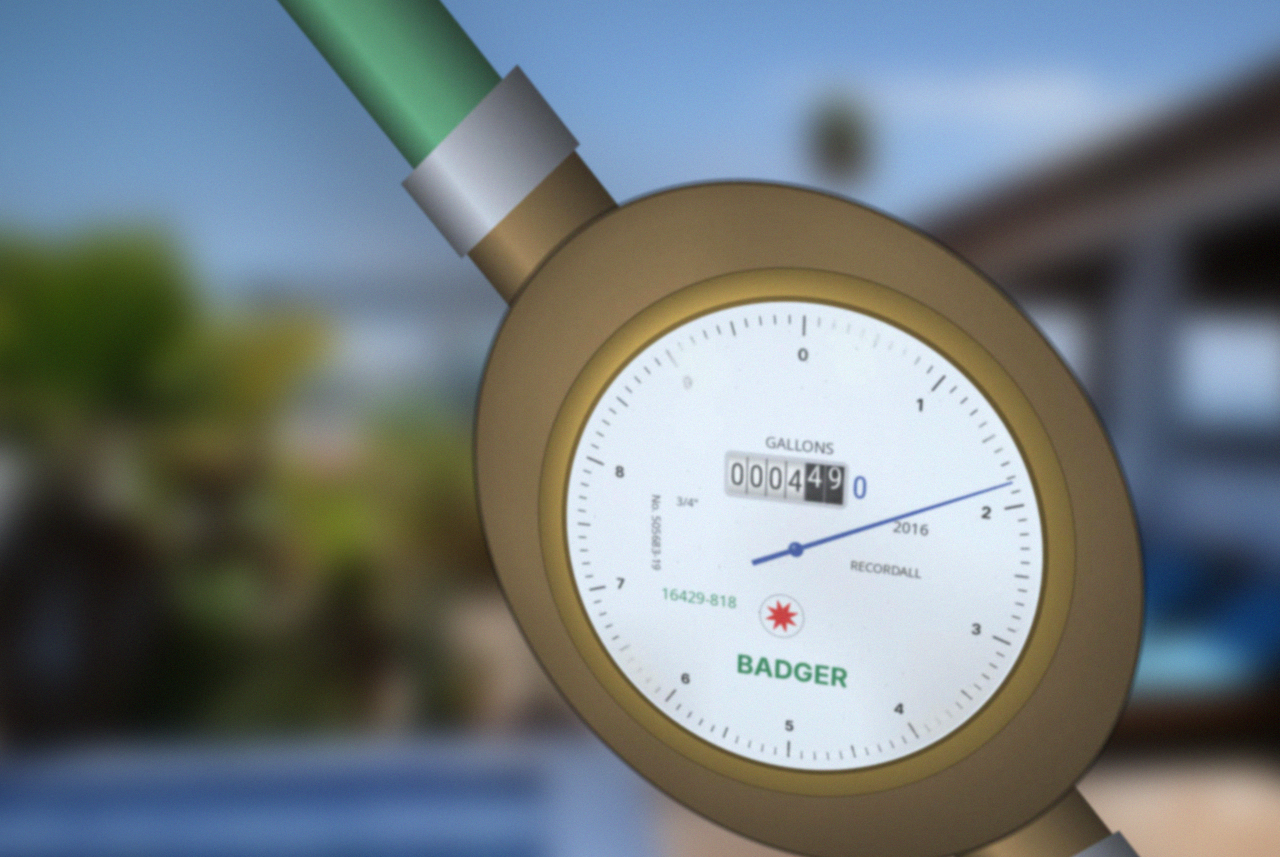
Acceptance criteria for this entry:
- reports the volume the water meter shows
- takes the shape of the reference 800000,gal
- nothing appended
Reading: 4491.8,gal
